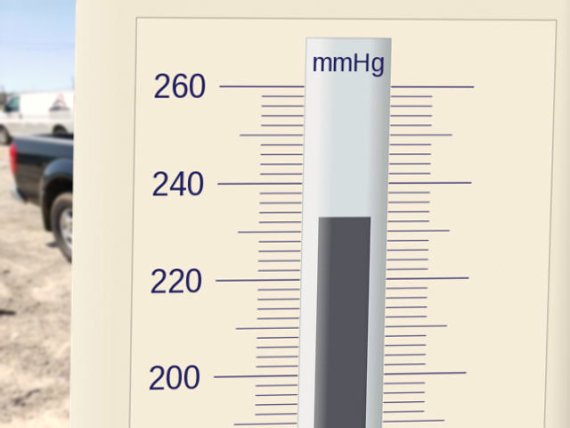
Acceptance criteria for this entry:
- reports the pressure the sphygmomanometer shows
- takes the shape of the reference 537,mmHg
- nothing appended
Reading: 233,mmHg
